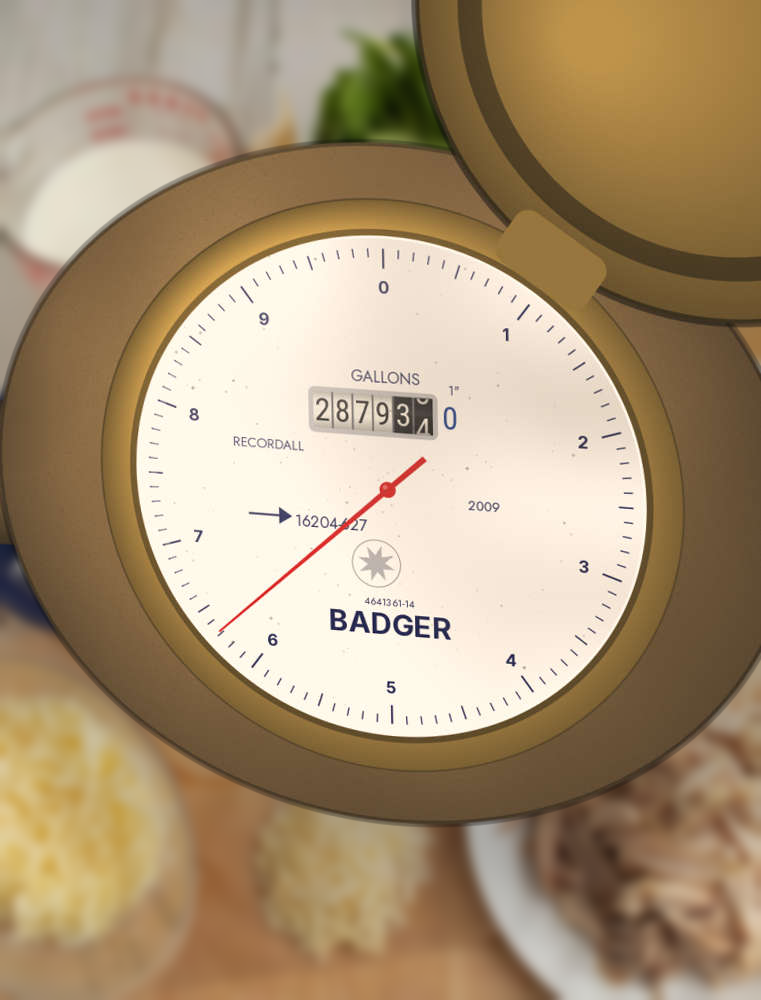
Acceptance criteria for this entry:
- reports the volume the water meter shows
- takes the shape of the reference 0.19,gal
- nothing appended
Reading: 2879336.3,gal
